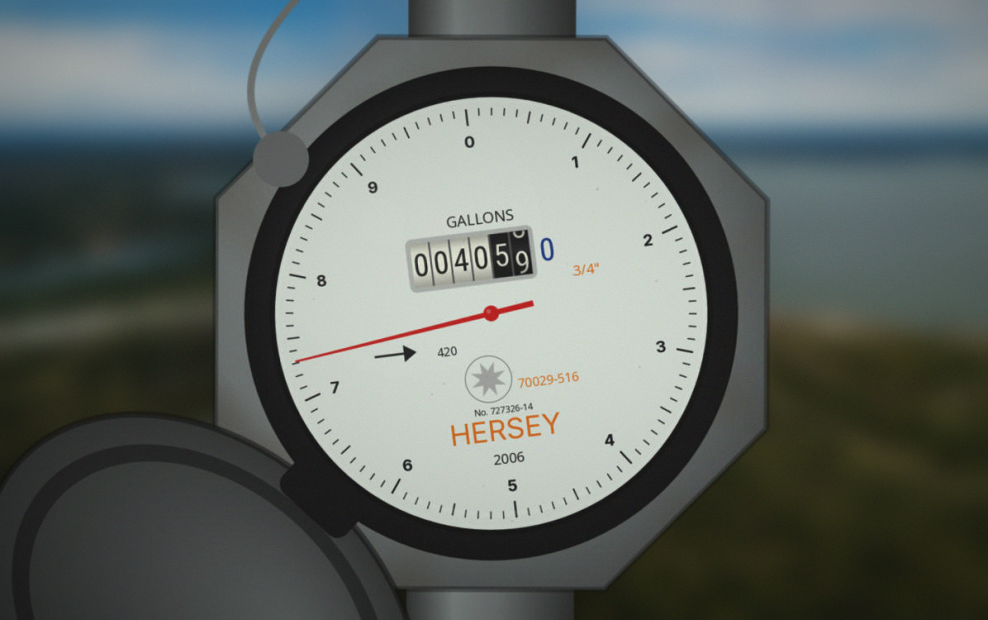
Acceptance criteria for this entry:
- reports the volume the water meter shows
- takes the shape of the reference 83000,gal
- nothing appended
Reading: 40587.3,gal
